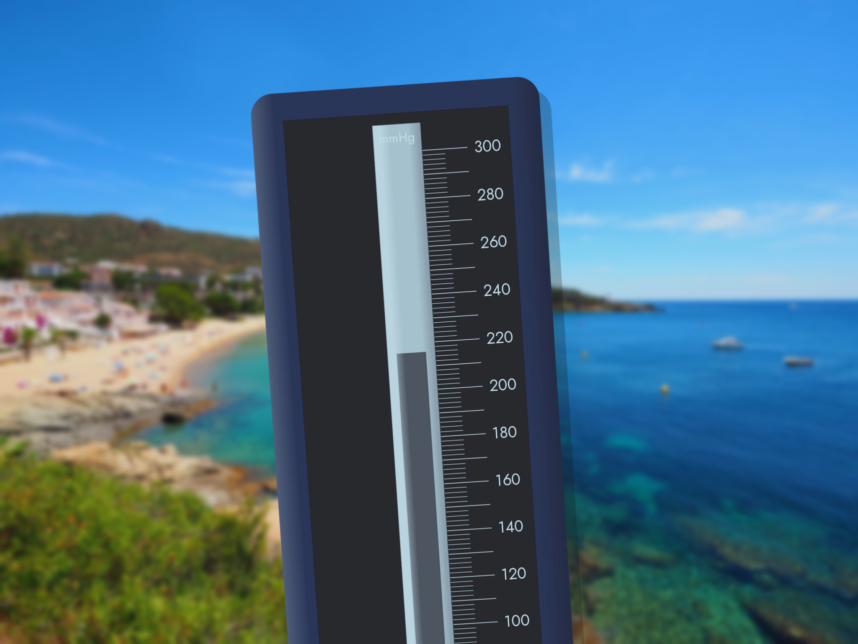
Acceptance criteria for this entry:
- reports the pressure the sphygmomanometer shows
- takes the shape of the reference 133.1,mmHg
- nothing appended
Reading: 216,mmHg
